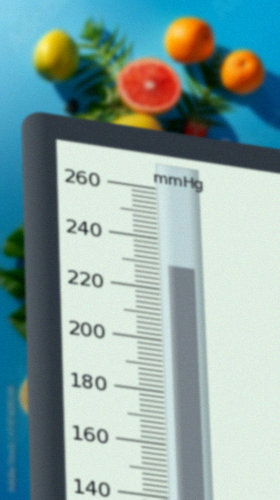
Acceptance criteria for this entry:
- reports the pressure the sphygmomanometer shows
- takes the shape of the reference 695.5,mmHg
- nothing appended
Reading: 230,mmHg
